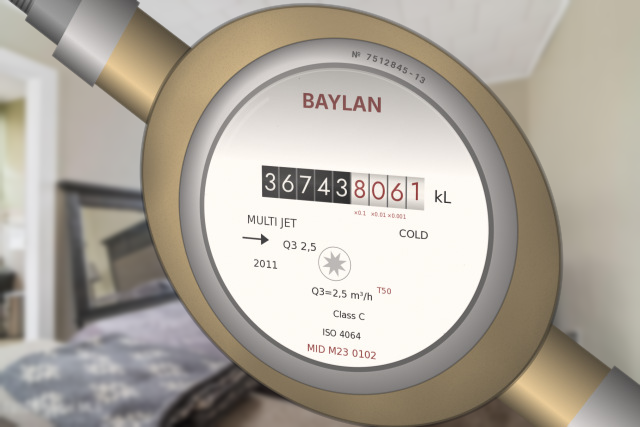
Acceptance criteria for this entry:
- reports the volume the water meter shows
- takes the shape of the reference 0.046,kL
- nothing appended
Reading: 36743.8061,kL
